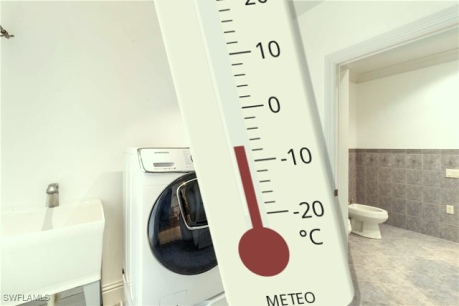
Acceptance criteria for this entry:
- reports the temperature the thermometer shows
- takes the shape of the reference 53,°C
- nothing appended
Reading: -7,°C
